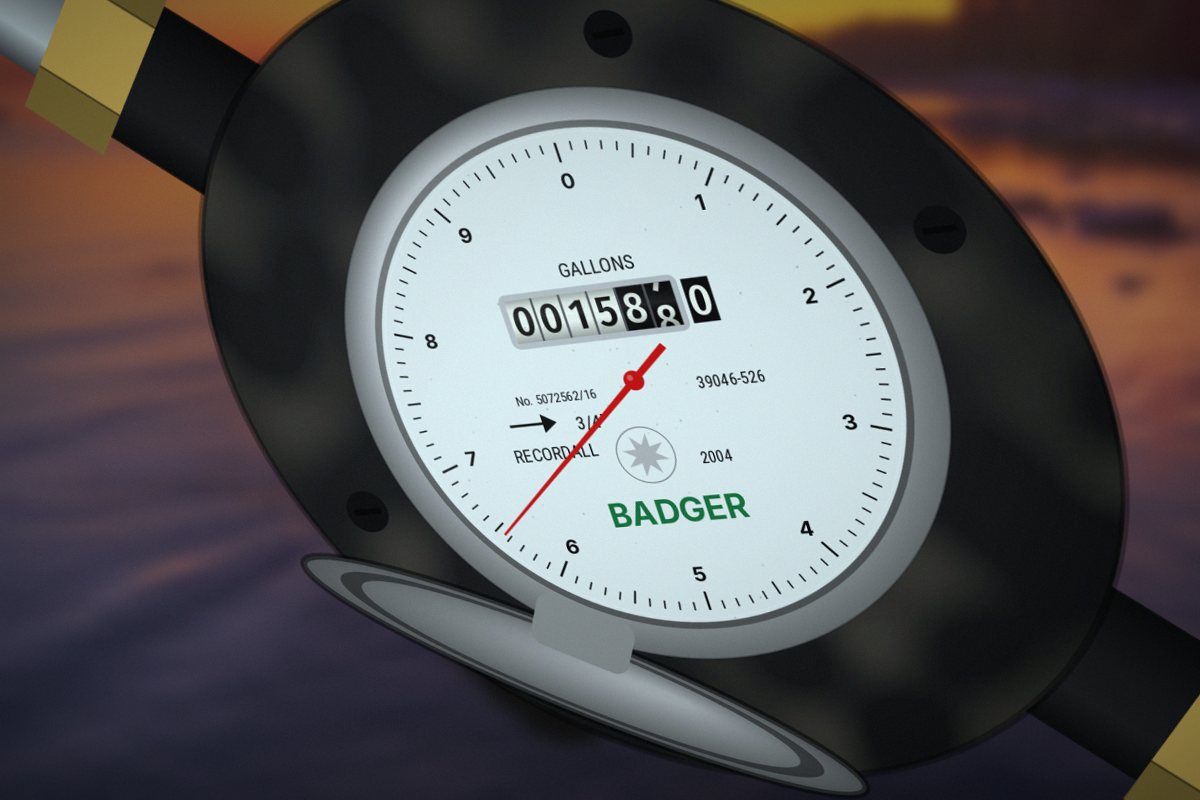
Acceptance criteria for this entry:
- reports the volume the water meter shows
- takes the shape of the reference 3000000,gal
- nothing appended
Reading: 15876.4,gal
